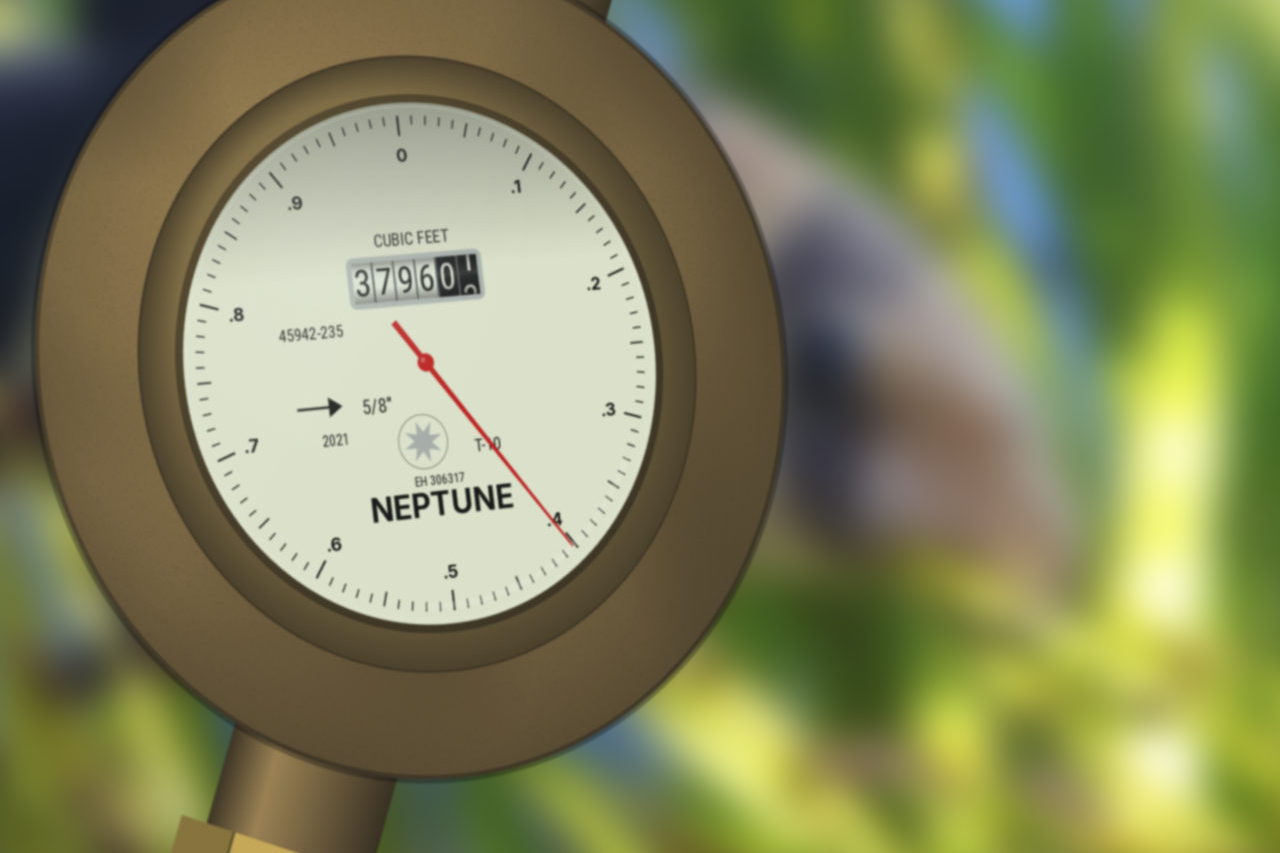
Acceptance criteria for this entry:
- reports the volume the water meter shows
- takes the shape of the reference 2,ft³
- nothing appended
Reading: 379601.40,ft³
